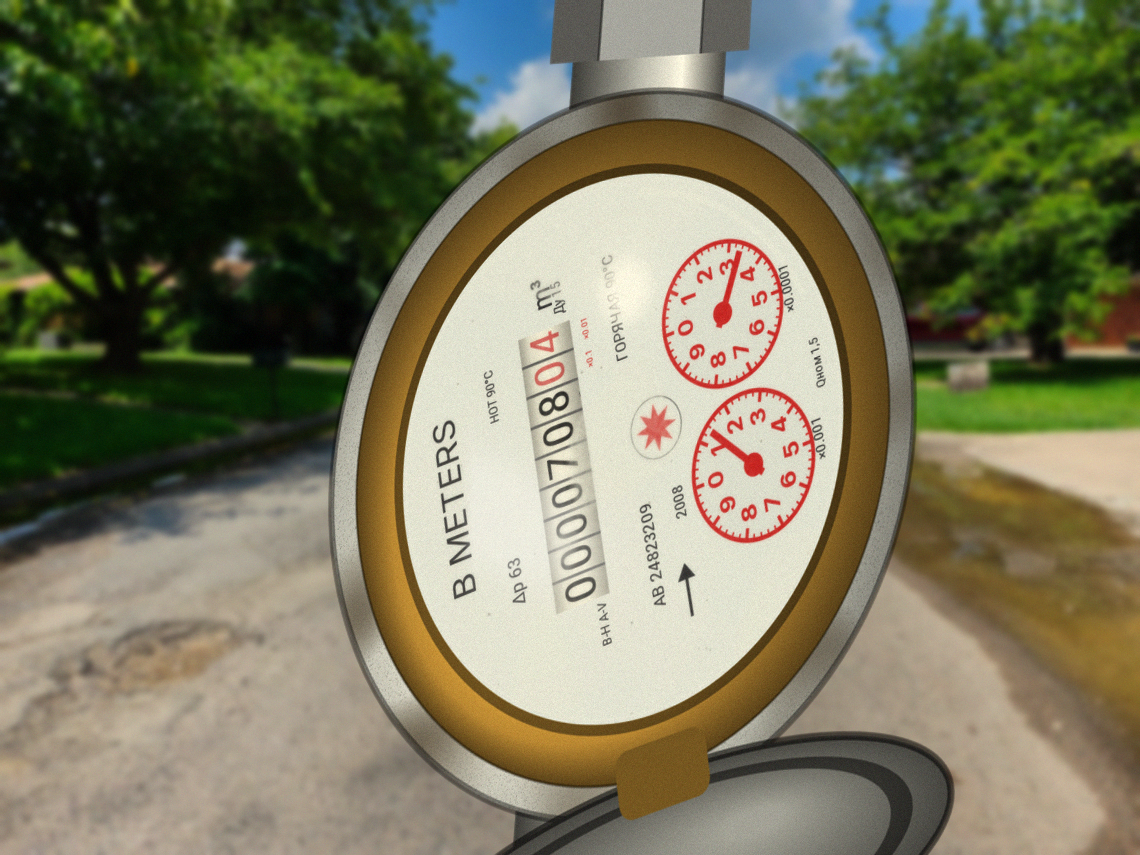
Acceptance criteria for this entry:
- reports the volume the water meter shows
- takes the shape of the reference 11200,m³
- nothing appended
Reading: 708.0413,m³
